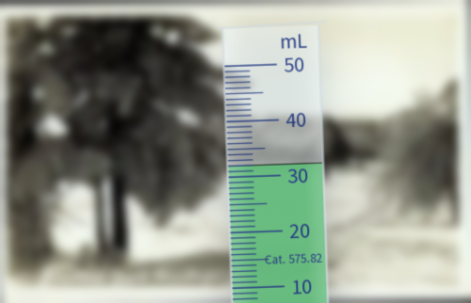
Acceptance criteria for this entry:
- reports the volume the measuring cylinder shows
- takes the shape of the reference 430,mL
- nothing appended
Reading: 32,mL
